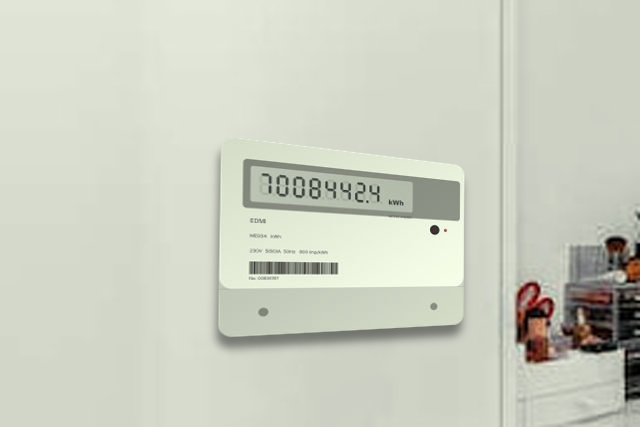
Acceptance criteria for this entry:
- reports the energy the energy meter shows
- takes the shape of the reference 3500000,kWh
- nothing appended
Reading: 7008442.4,kWh
